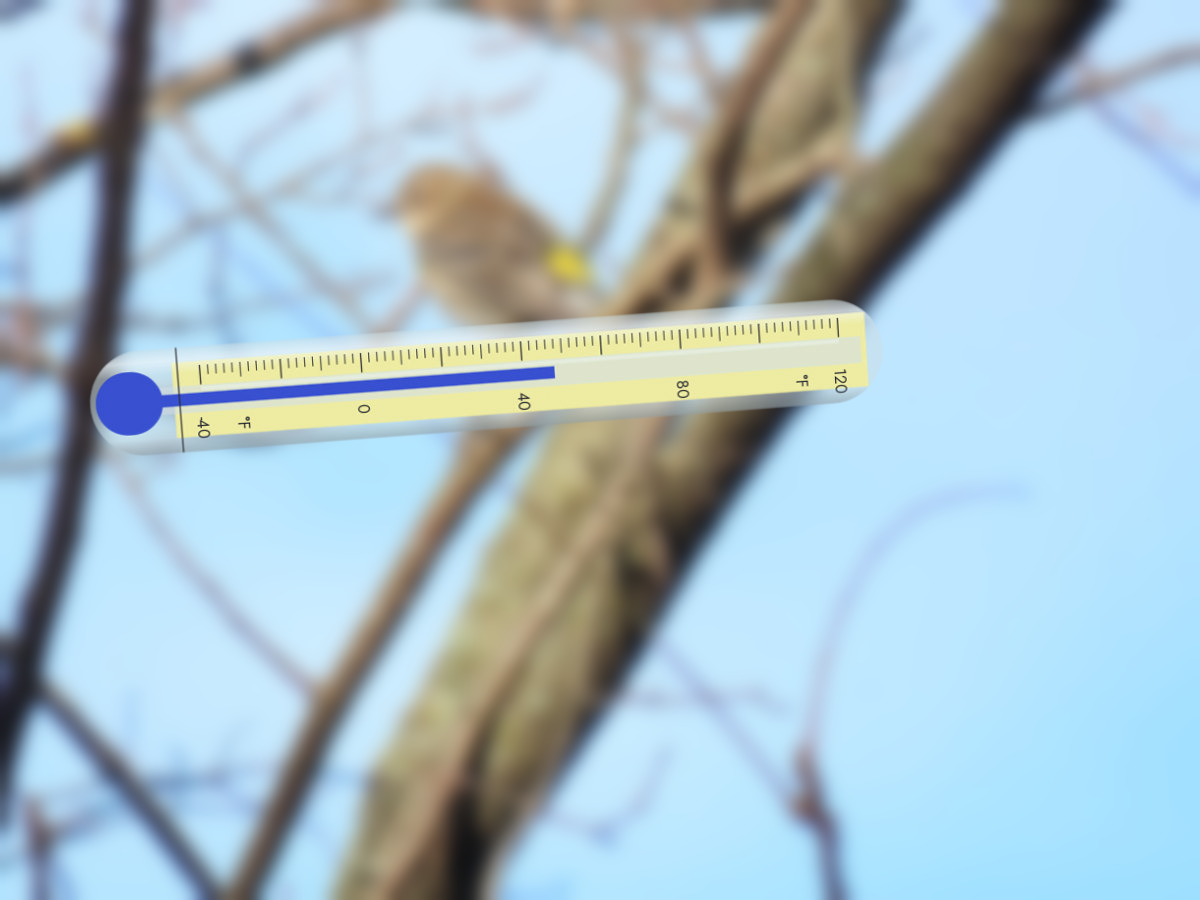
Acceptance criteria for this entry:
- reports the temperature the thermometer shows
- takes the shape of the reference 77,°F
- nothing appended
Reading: 48,°F
